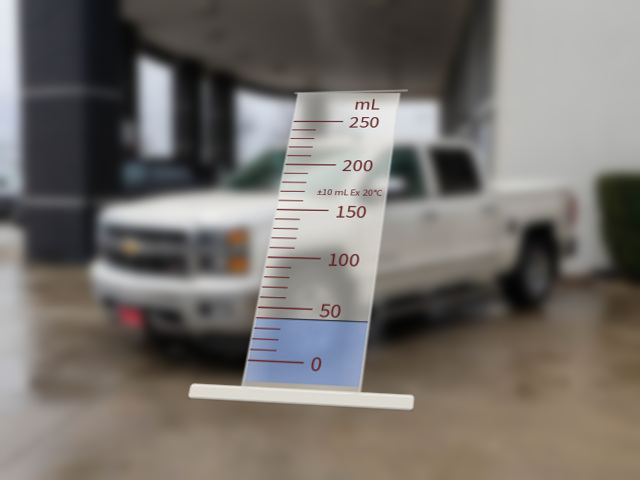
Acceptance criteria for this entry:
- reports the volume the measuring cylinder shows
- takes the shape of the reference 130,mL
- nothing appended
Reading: 40,mL
